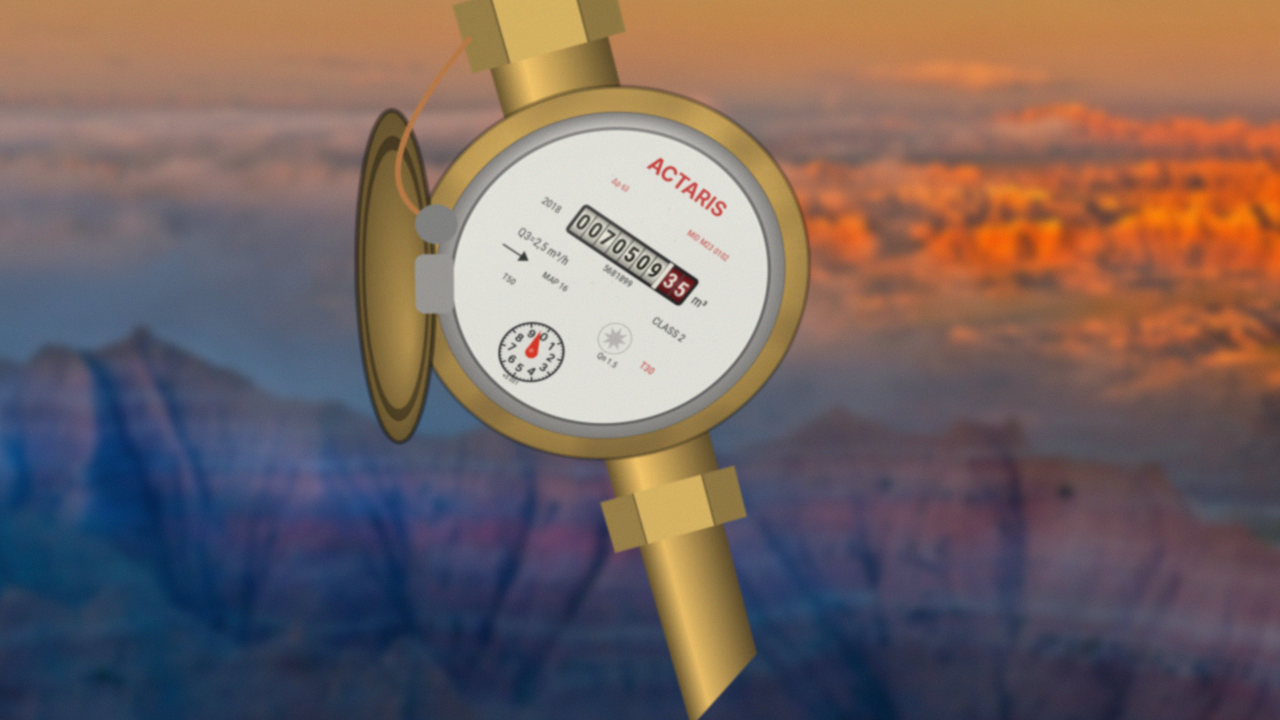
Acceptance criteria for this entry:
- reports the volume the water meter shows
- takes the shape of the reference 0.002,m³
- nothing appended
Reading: 70509.349,m³
